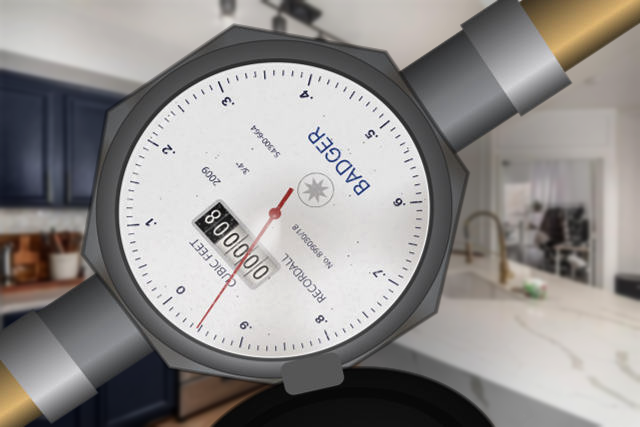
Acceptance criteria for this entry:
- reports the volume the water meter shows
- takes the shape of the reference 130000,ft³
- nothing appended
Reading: 7.95,ft³
